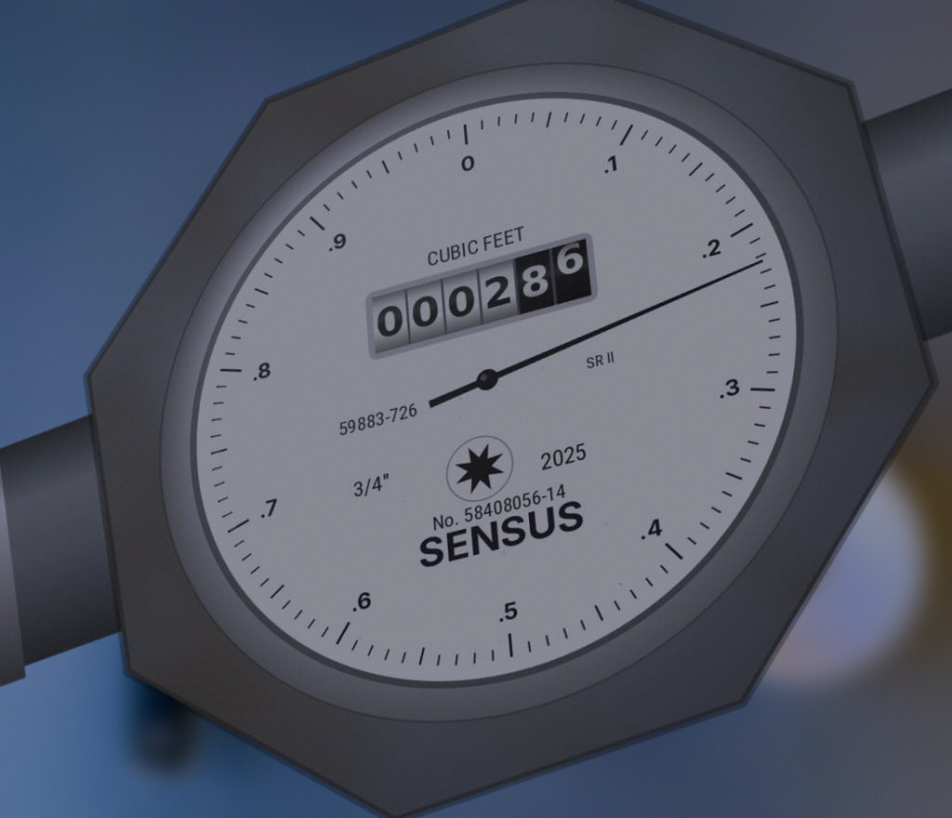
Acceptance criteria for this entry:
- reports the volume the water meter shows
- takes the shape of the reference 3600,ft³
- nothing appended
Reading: 286.22,ft³
